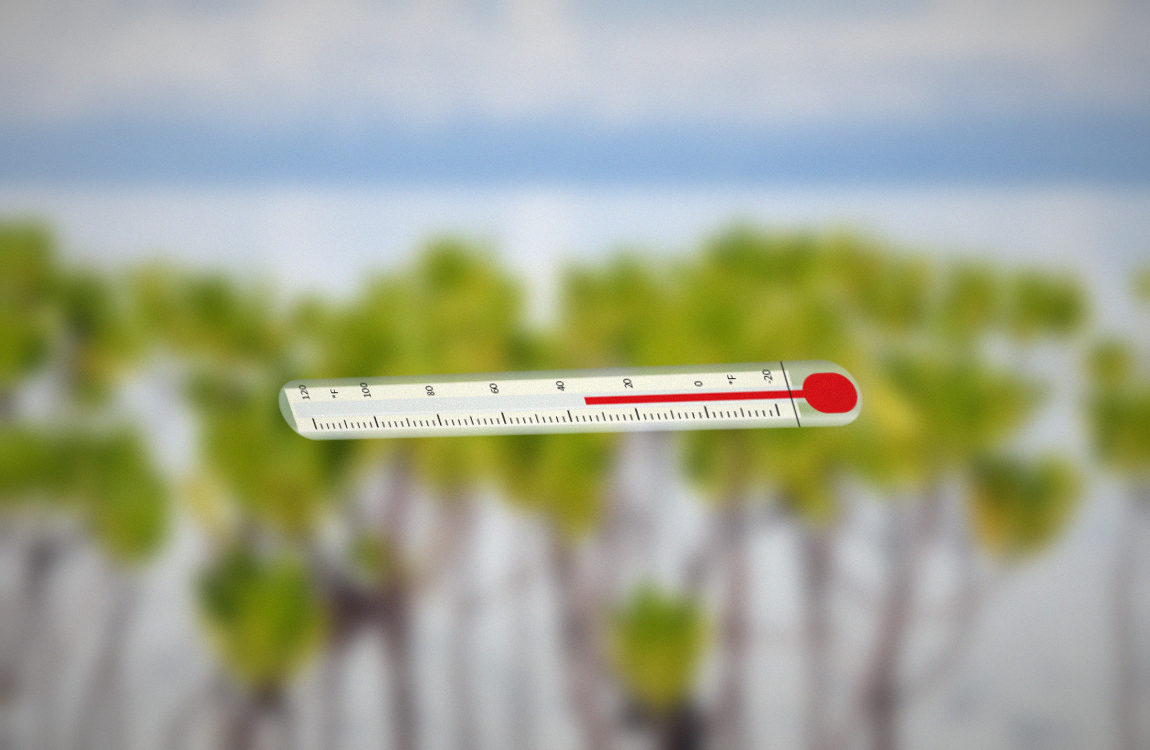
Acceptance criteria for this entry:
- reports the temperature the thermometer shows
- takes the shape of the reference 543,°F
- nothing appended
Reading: 34,°F
